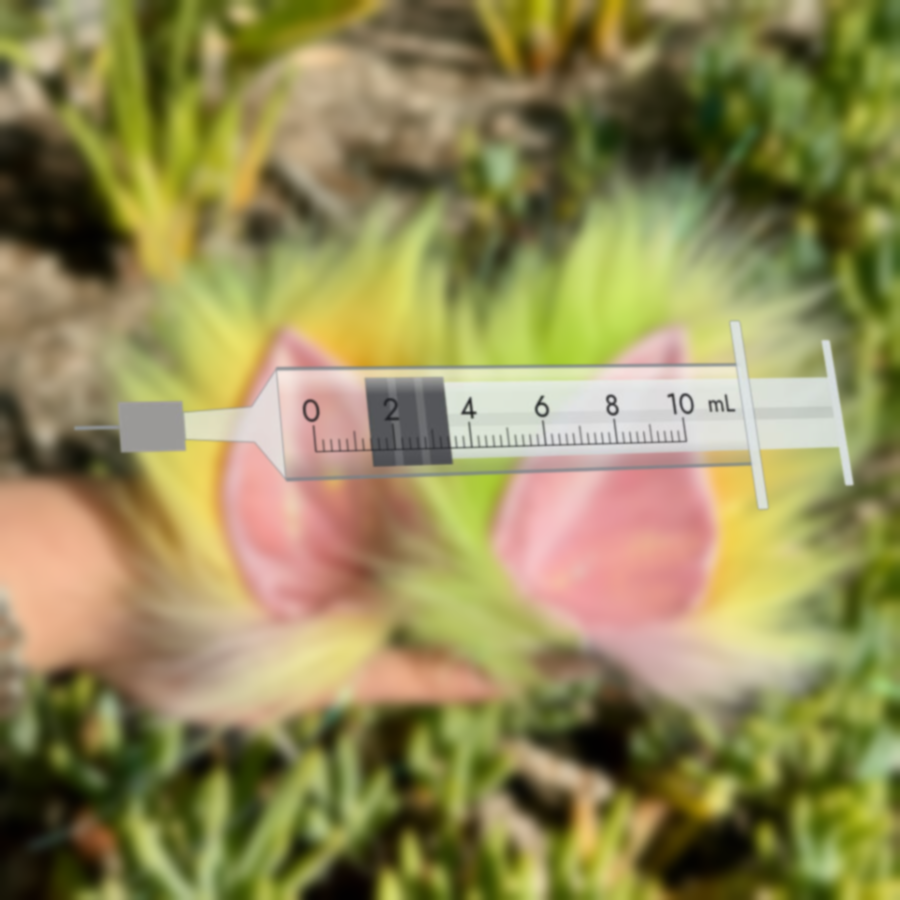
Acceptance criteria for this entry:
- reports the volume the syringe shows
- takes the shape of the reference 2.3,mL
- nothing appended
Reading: 1.4,mL
